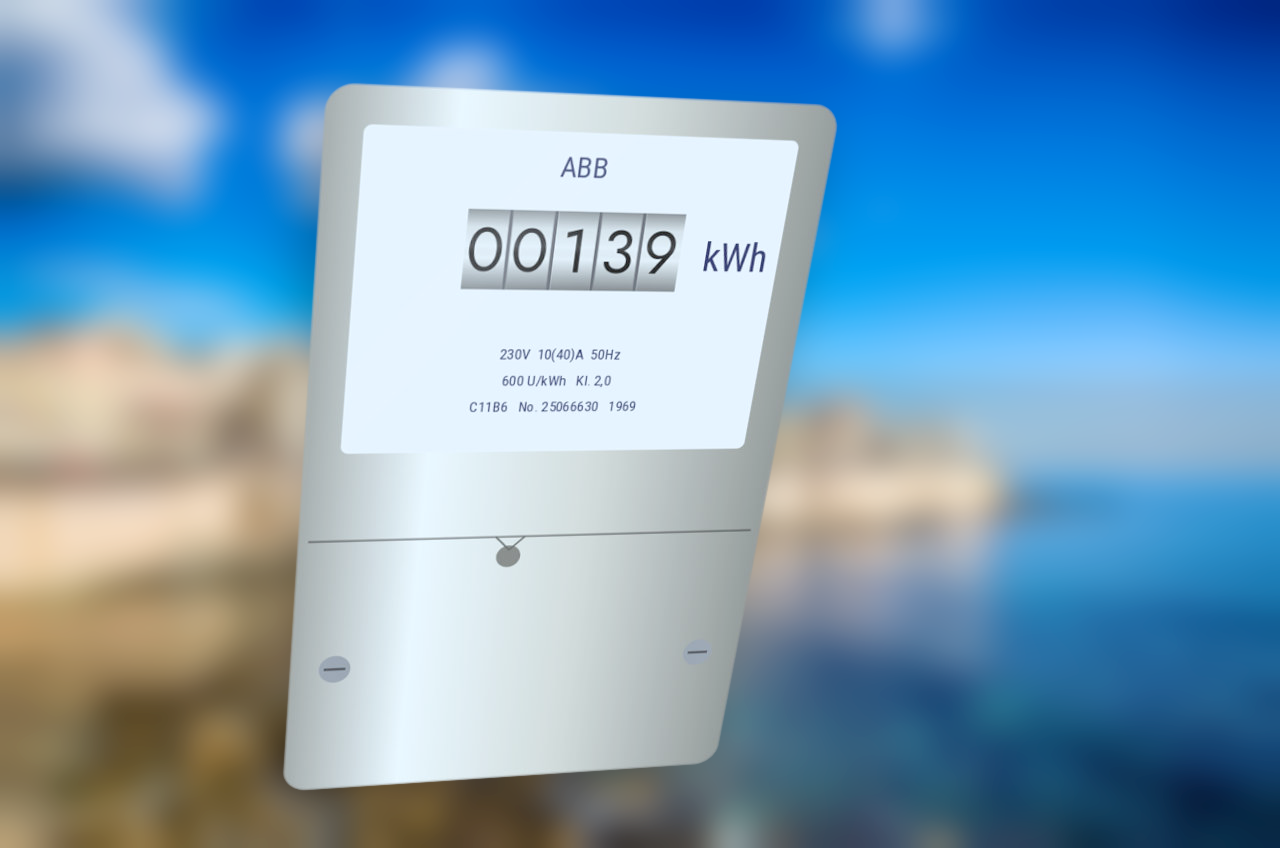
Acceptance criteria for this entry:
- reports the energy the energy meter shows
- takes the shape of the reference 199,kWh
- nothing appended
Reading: 139,kWh
